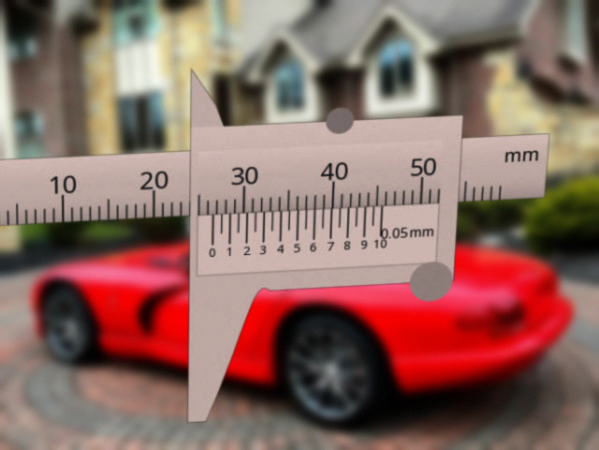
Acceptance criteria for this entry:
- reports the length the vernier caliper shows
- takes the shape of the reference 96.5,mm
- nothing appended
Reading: 26.6,mm
